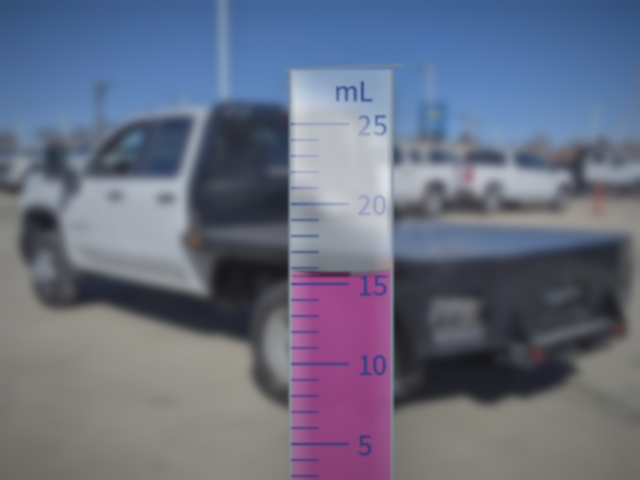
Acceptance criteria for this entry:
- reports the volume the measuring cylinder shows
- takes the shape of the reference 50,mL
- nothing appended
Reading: 15.5,mL
